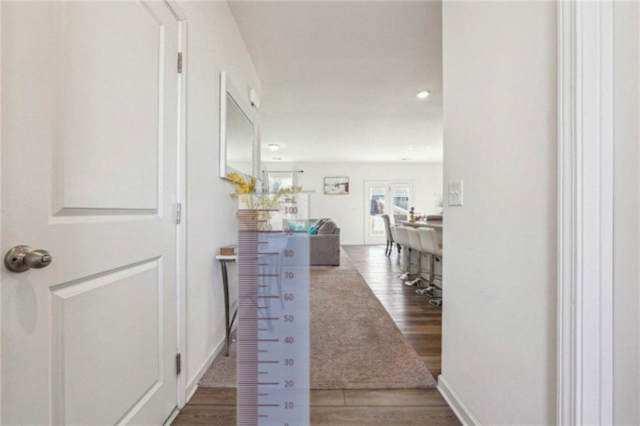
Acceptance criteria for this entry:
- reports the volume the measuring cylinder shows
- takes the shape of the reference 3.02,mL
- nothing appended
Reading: 90,mL
